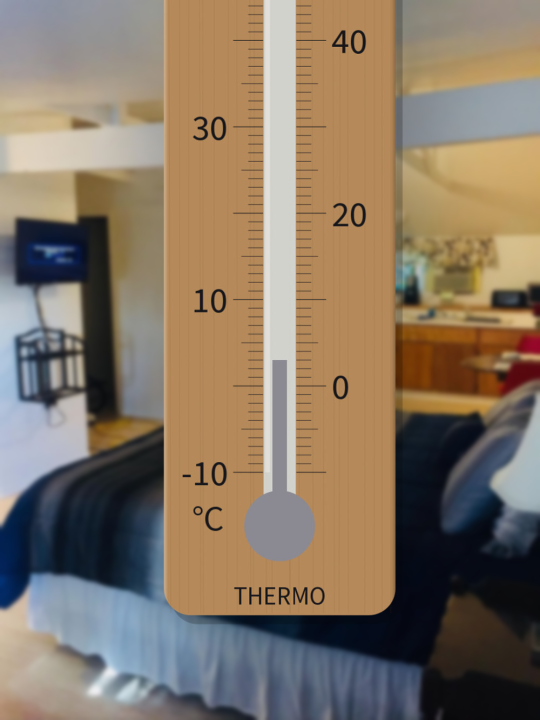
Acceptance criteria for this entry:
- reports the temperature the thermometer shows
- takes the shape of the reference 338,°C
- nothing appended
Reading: 3,°C
